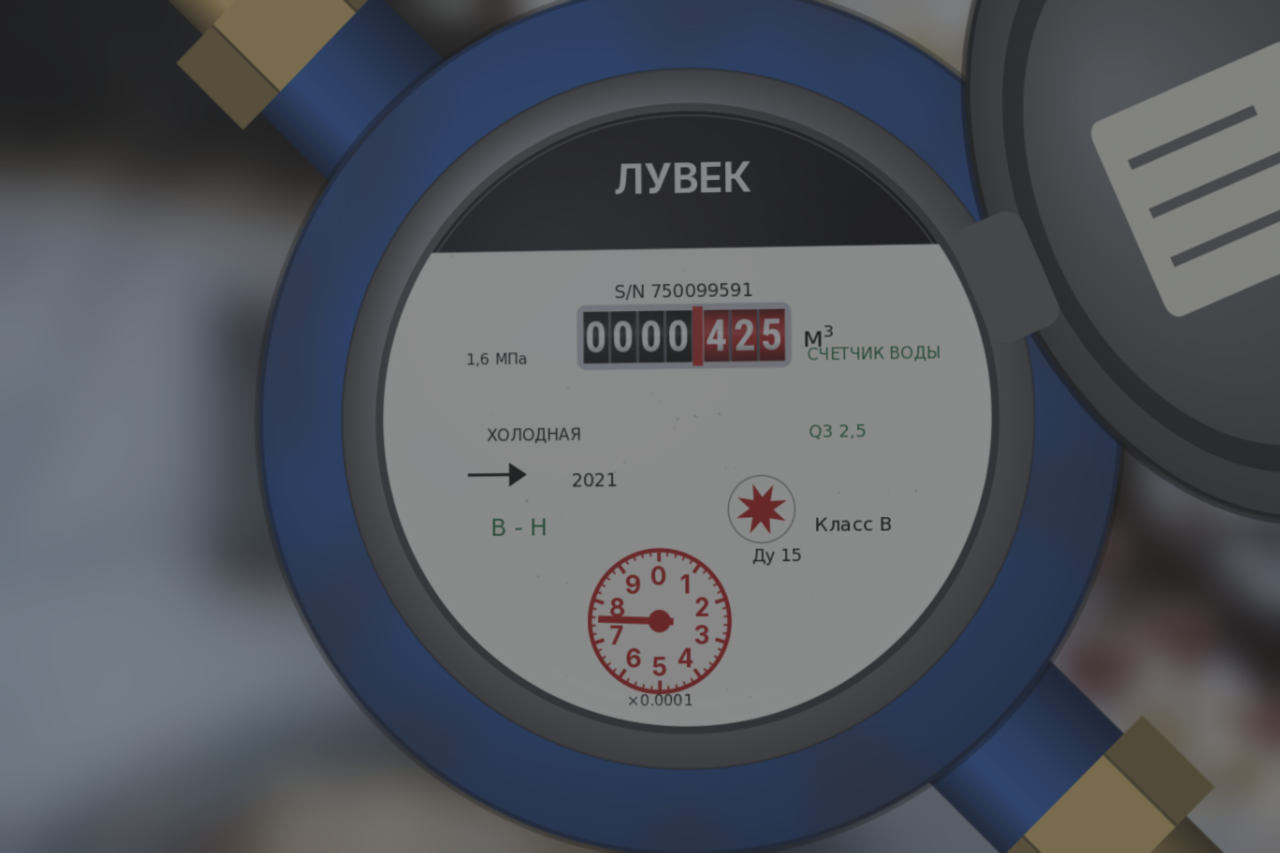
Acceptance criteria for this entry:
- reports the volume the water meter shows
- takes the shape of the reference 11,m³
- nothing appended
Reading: 0.4257,m³
